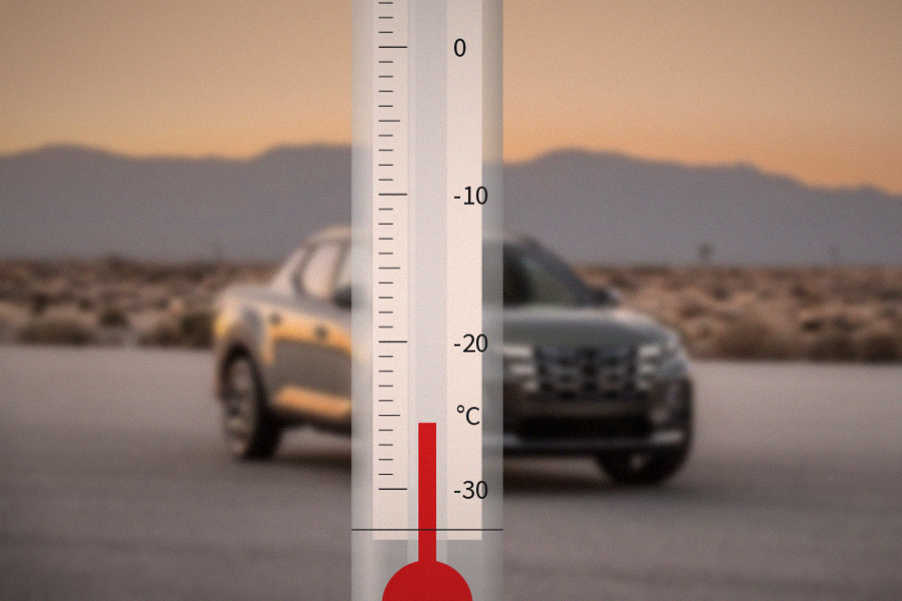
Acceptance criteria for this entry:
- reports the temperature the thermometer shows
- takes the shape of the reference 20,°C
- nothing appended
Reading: -25.5,°C
